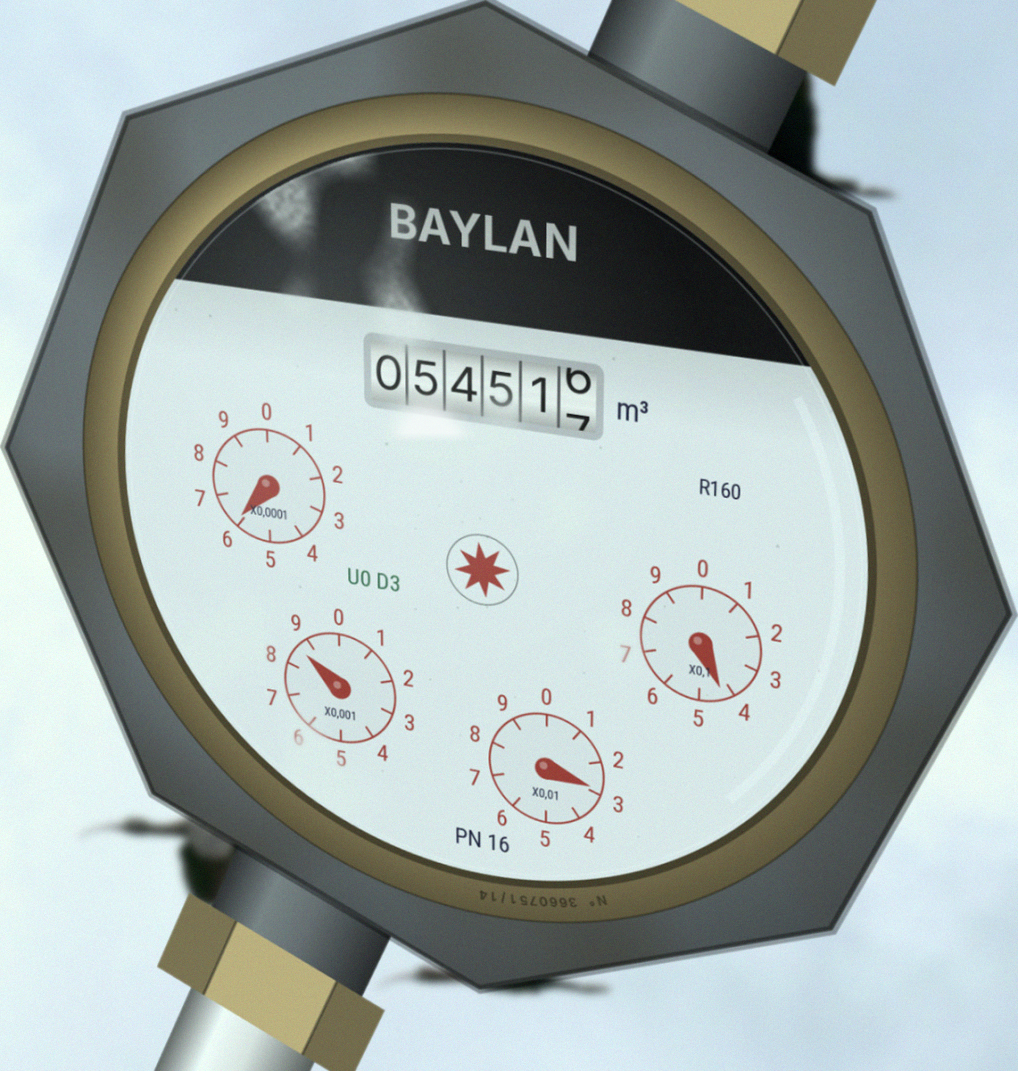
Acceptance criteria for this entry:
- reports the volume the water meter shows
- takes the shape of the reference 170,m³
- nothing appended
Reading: 54516.4286,m³
